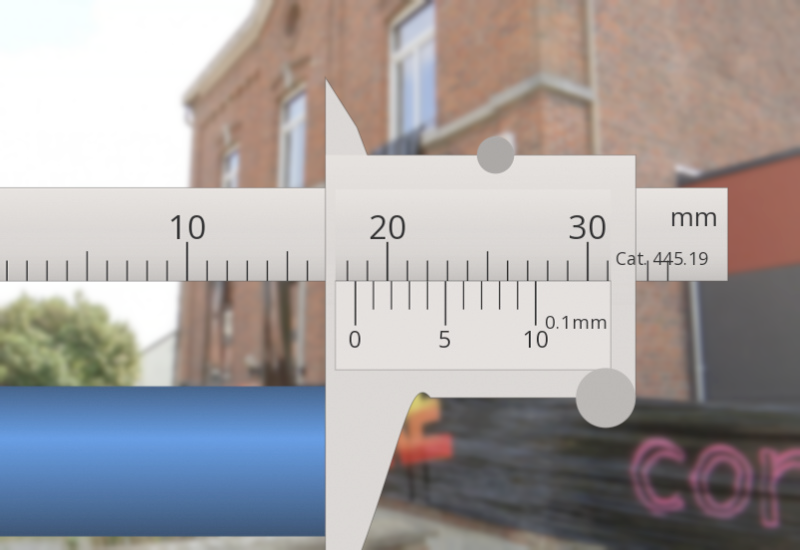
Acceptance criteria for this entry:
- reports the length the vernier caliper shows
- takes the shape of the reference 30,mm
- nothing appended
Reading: 18.4,mm
